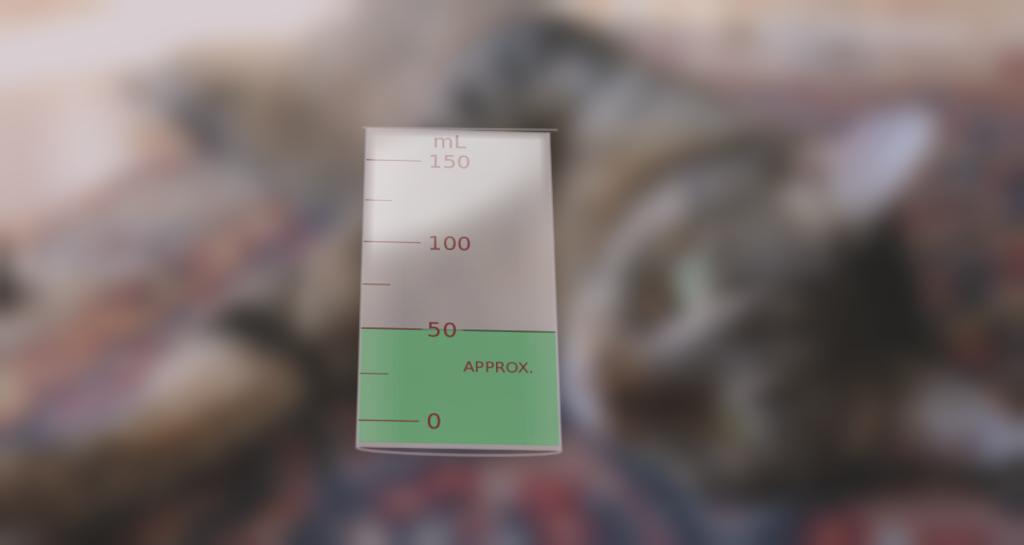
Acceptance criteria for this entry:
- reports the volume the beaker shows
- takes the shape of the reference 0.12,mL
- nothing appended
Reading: 50,mL
